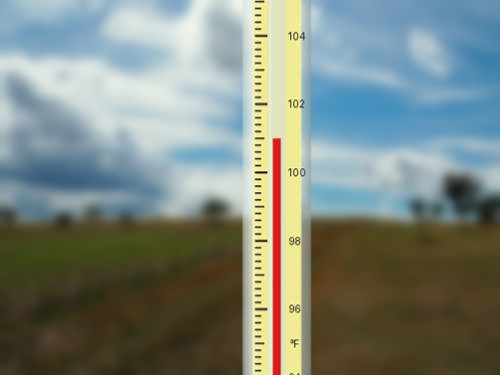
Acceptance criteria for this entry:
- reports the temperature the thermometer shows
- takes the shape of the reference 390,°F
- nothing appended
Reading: 101,°F
